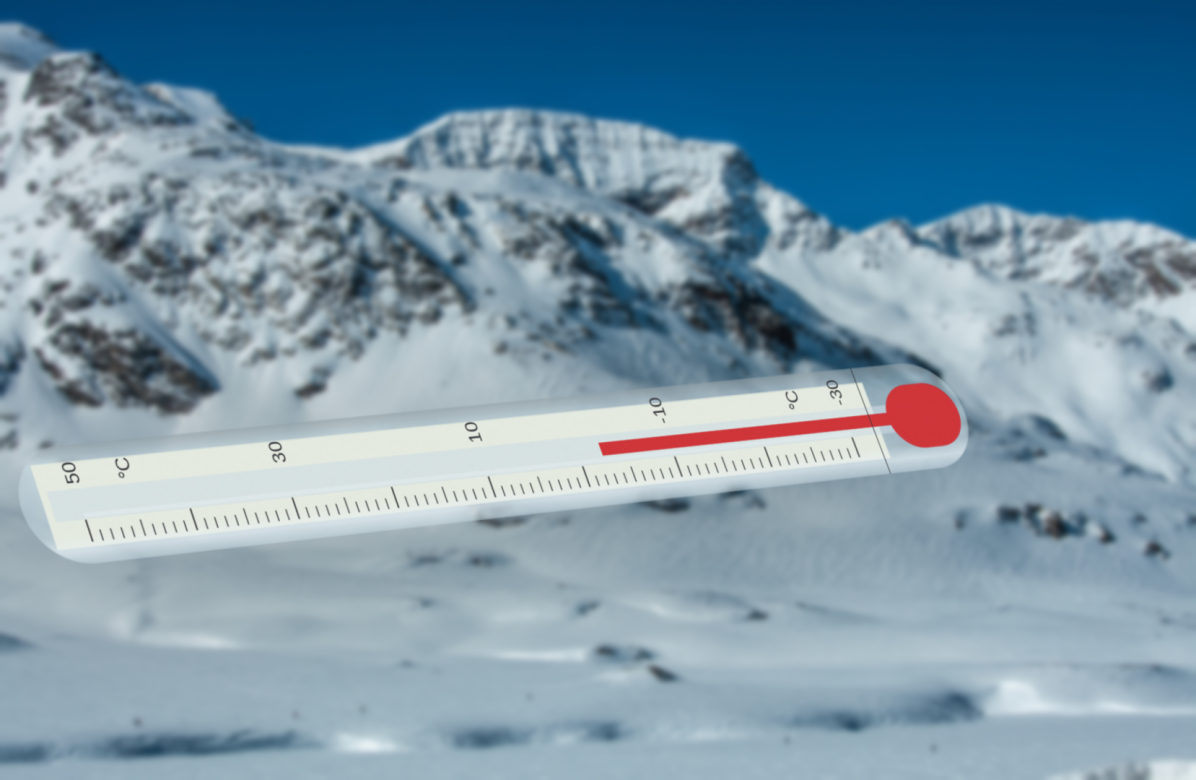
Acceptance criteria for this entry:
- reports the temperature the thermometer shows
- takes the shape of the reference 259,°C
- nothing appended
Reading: -2.5,°C
